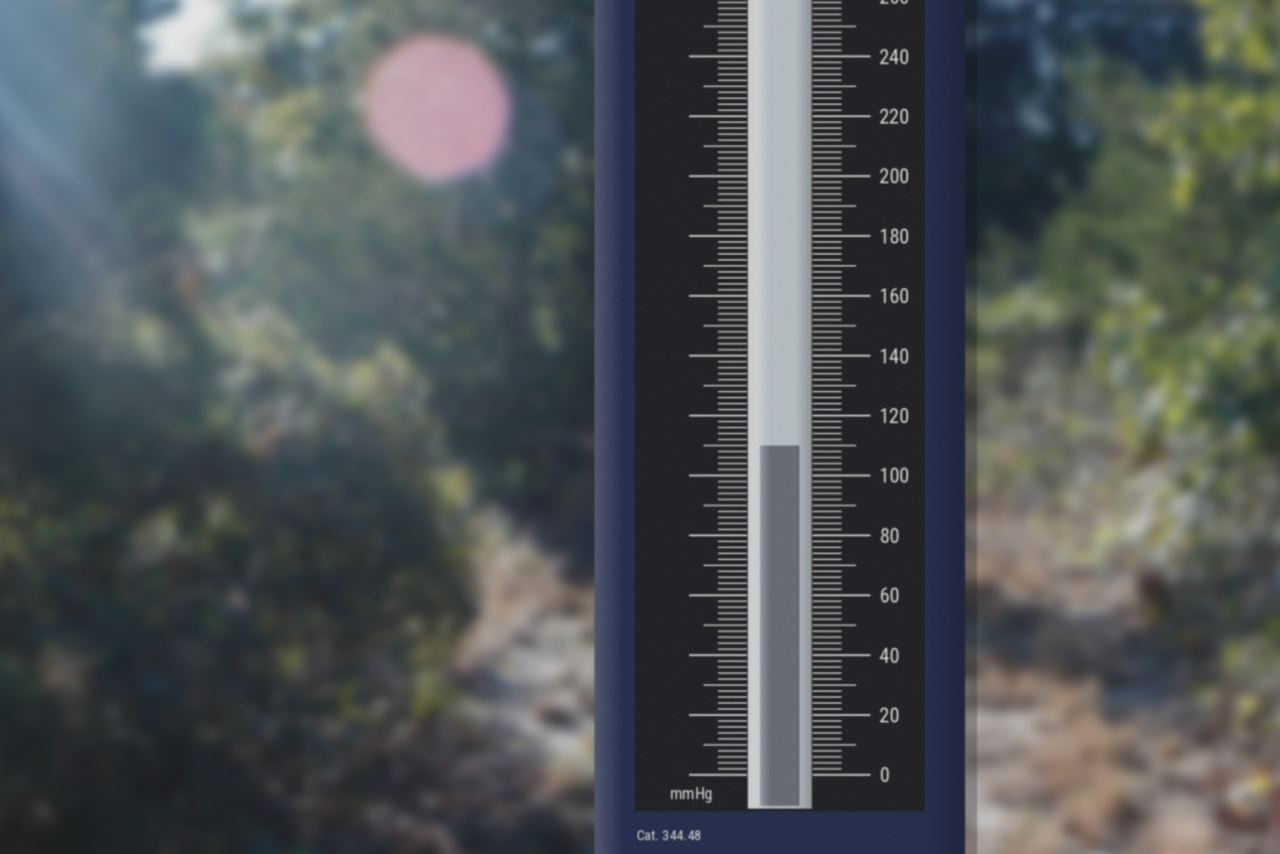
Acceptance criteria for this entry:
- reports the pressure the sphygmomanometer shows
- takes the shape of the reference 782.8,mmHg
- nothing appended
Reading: 110,mmHg
